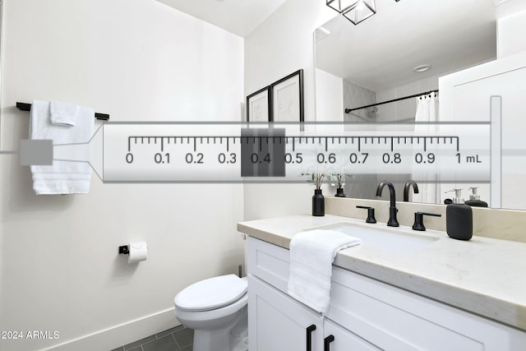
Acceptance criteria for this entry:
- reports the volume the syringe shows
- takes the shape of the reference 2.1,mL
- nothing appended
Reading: 0.34,mL
